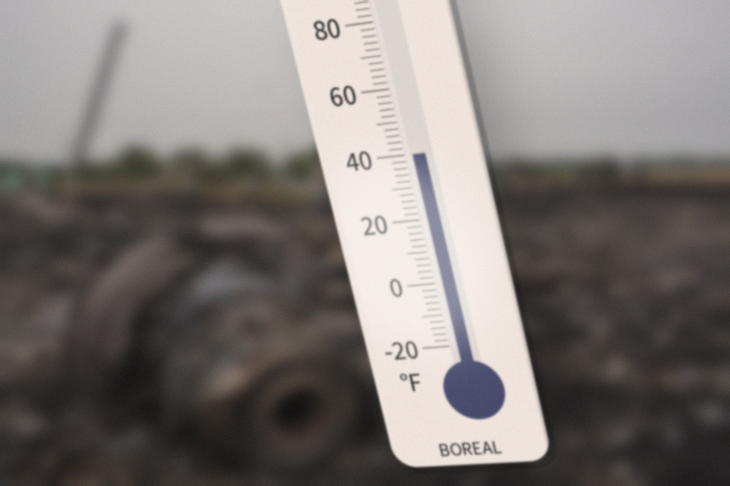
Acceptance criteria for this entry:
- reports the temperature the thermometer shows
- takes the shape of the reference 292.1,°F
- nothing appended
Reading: 40,°F
